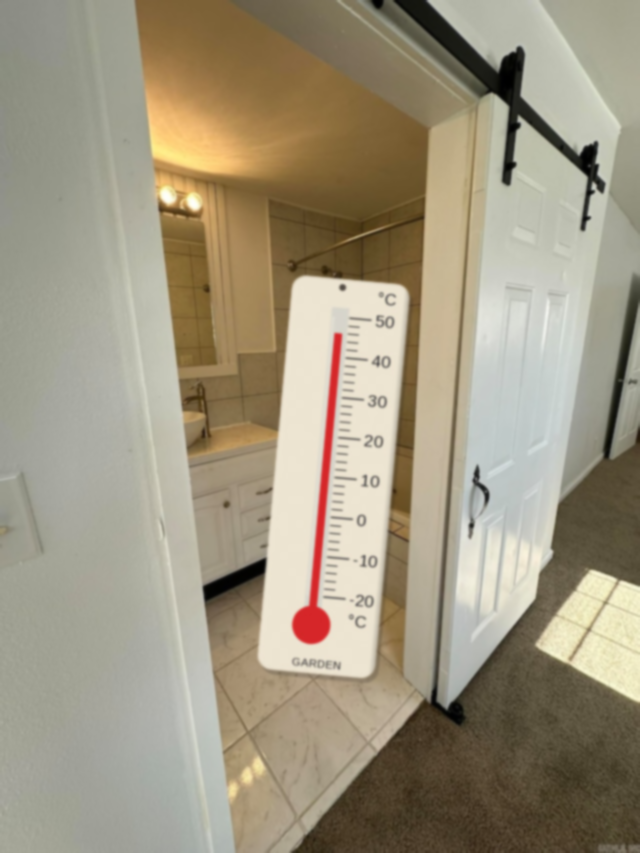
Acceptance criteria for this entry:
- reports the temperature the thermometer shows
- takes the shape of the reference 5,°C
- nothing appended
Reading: 46,°C
